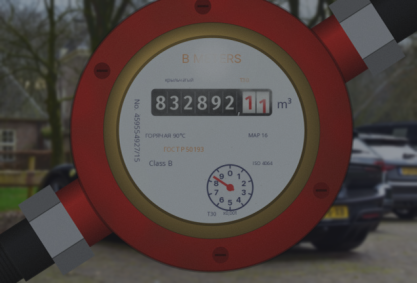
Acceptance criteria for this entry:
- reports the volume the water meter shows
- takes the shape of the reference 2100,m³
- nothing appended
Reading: 832892.108,m³
